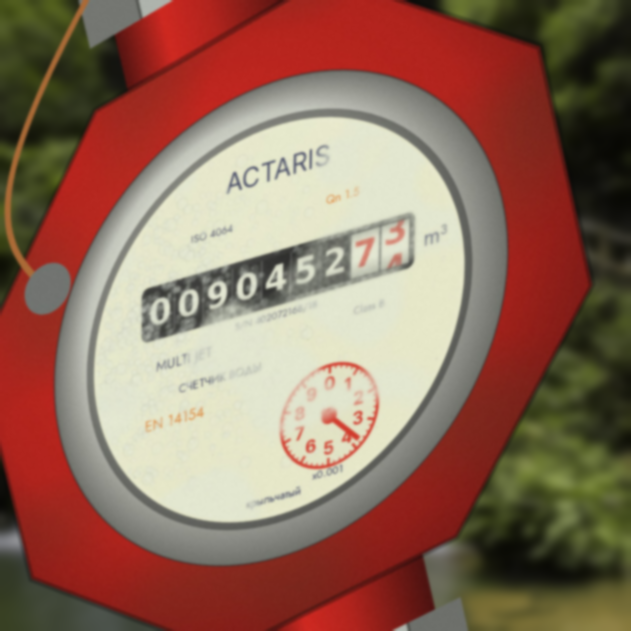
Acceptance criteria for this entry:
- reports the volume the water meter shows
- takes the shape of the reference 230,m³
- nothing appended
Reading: 90452.733,m³
